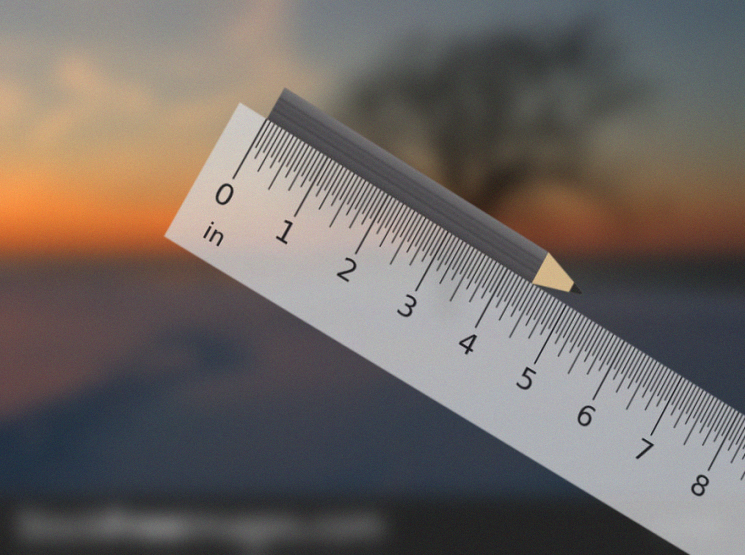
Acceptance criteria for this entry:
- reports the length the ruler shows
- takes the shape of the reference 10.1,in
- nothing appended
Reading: 5.125,in
